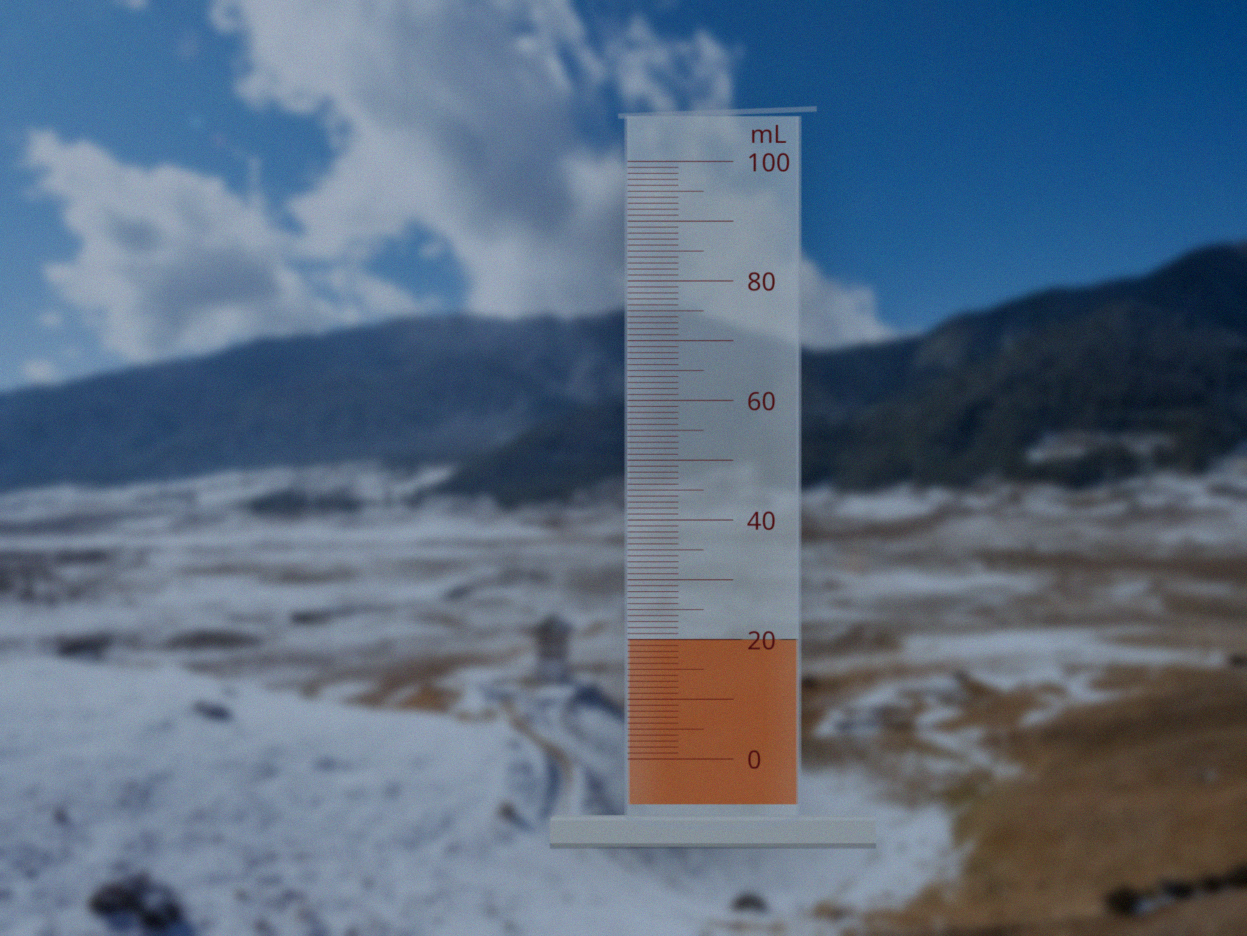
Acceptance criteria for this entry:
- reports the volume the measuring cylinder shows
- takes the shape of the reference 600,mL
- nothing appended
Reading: 20,mL
